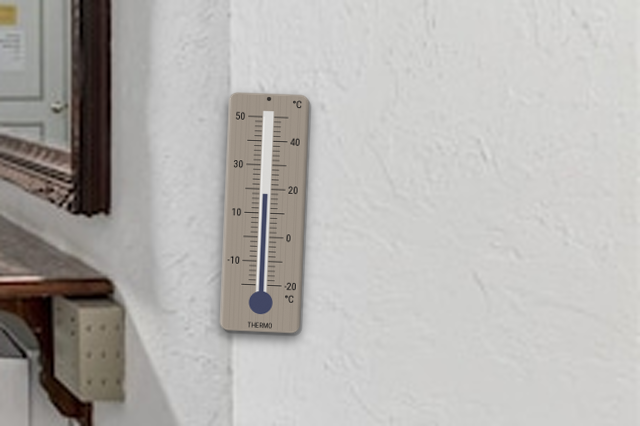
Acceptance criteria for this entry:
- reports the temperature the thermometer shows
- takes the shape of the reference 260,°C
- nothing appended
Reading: 18,°C
